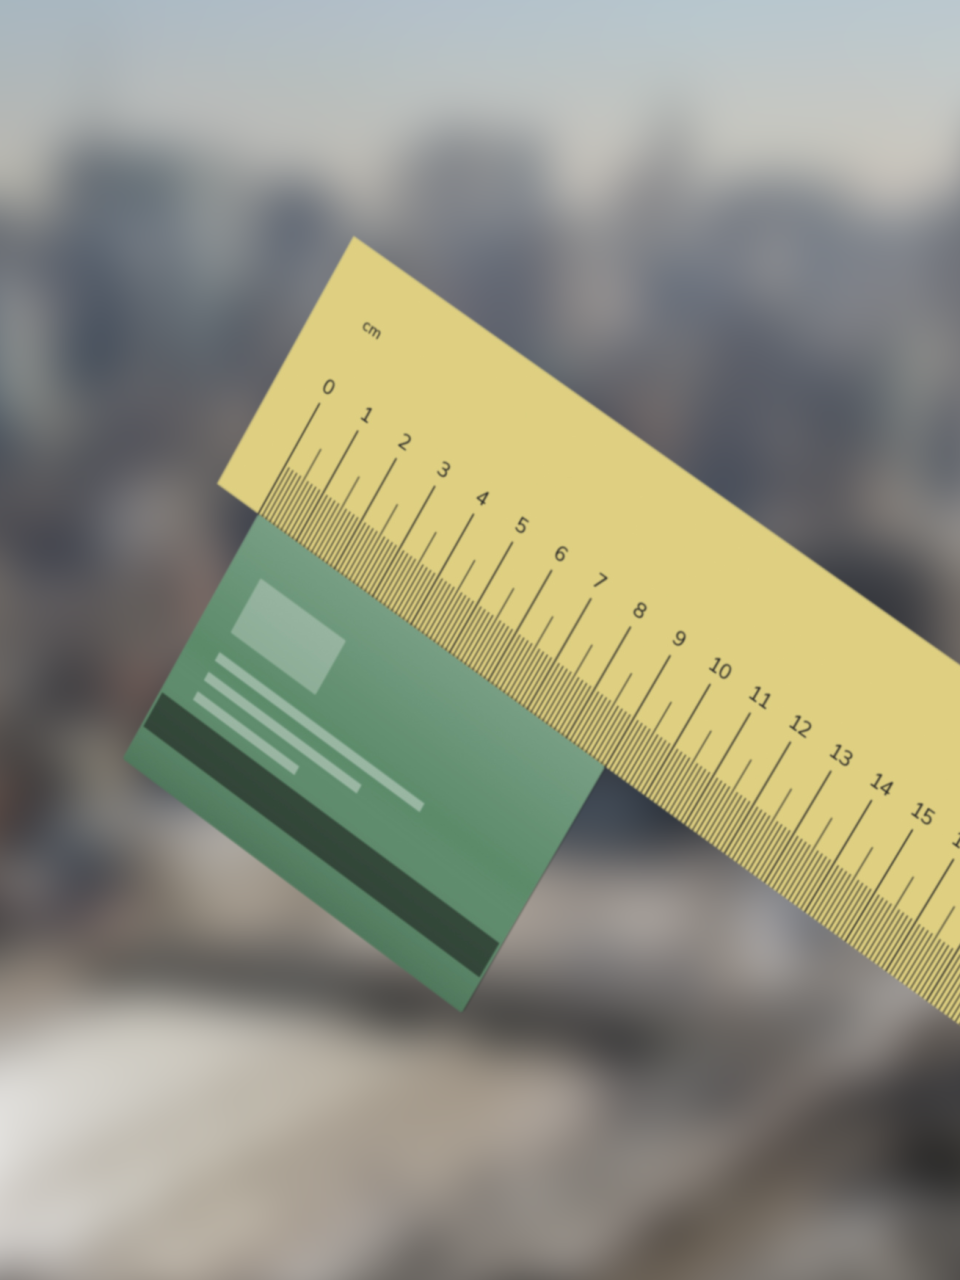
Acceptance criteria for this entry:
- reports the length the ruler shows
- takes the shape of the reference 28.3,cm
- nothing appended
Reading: 9,cm
